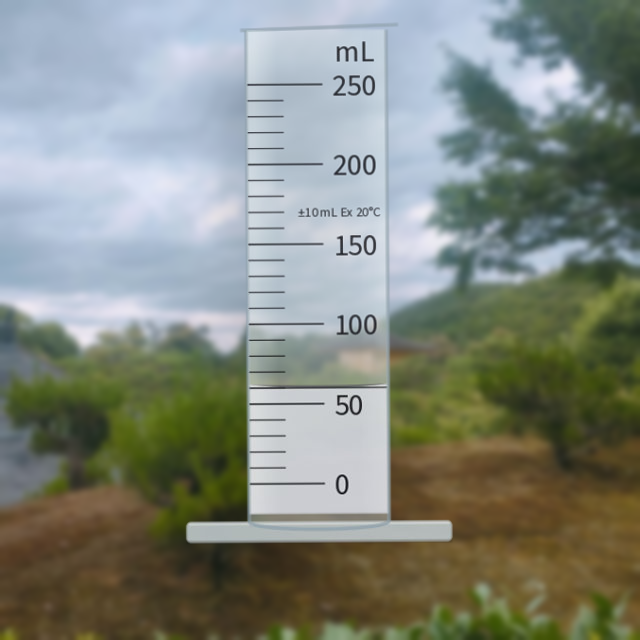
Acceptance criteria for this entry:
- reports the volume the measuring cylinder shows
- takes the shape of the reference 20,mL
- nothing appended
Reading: 60,mL
